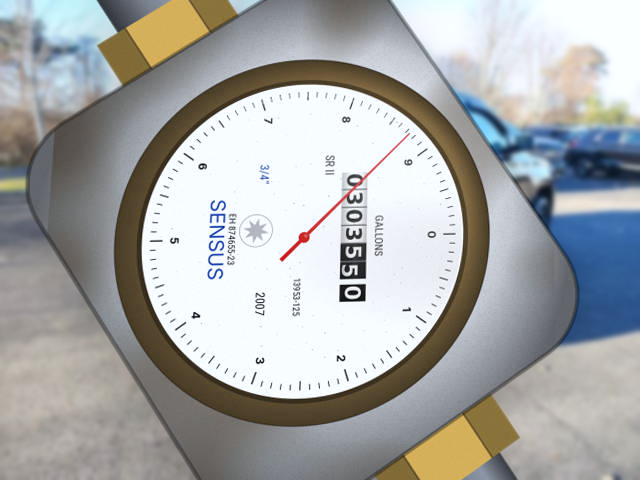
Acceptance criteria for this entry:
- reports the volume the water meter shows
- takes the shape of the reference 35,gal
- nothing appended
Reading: 303548.7,gal
